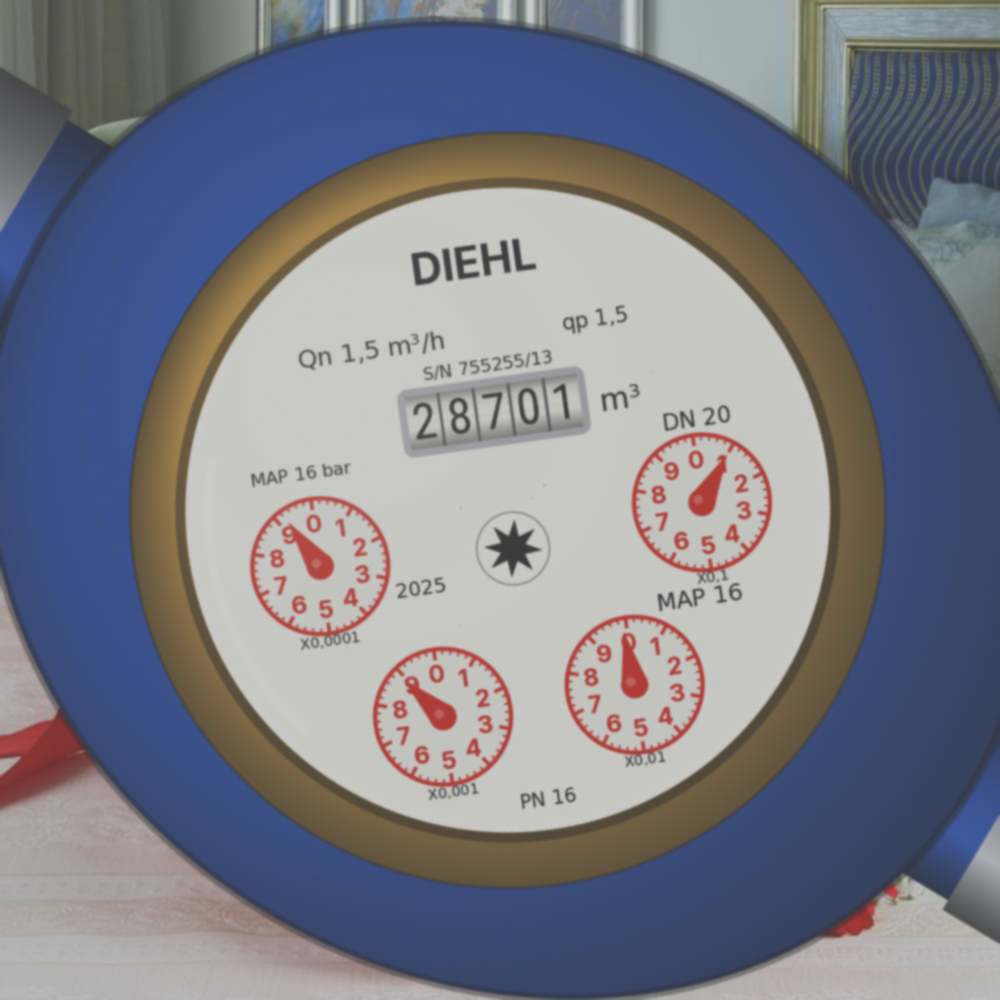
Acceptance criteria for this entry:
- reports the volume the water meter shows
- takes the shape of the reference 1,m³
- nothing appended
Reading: 28701.0989,m³
